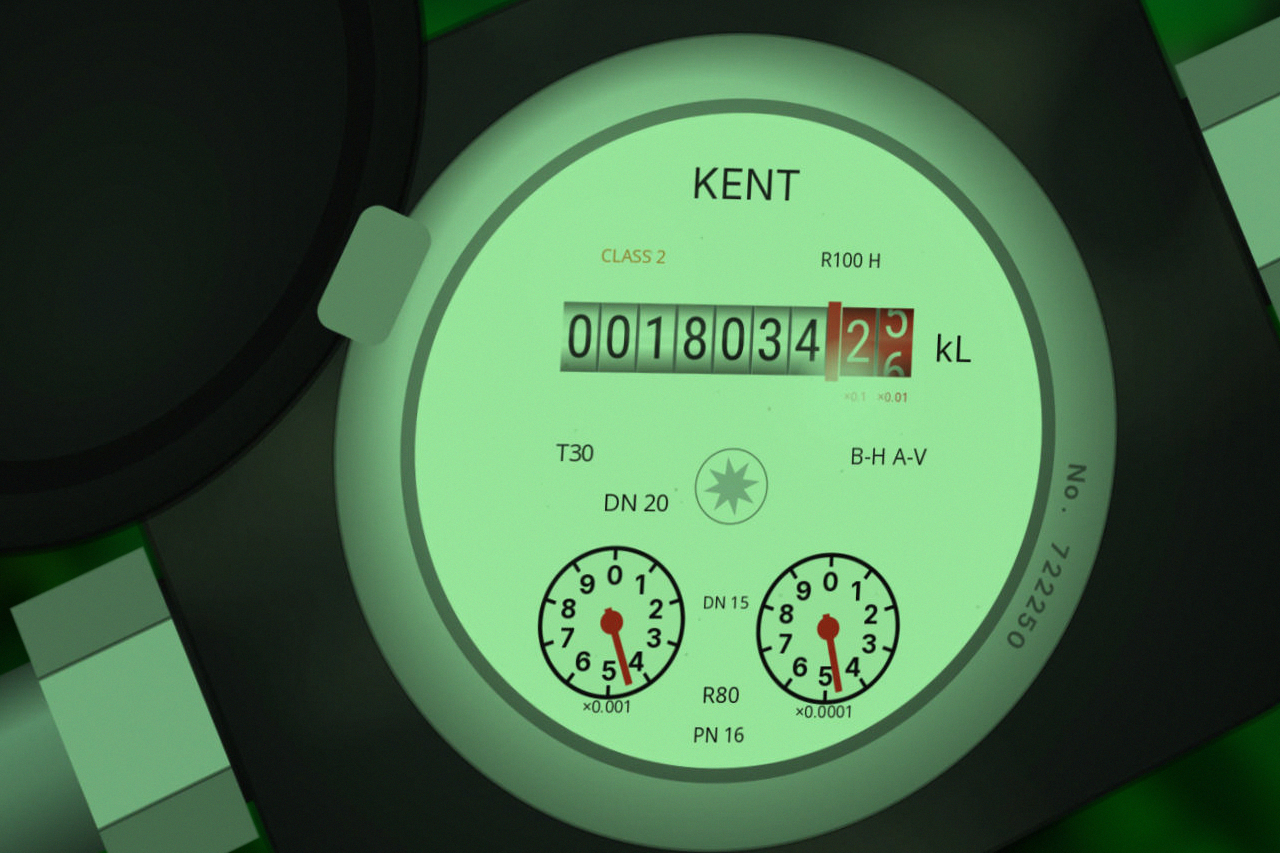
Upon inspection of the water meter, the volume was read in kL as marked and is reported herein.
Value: 18034.2544 kL
